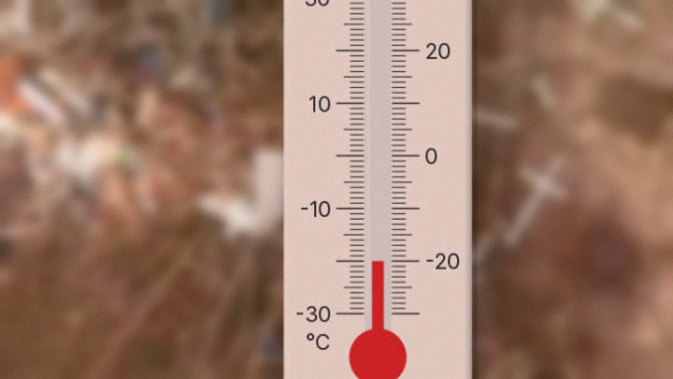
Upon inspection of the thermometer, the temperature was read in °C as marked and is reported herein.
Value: -20 °C
